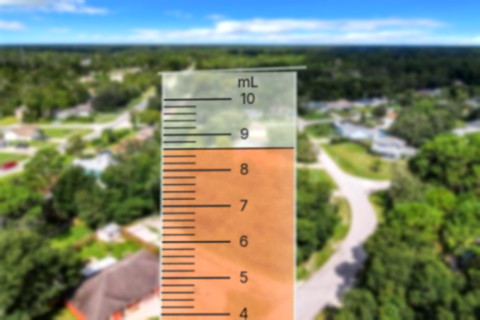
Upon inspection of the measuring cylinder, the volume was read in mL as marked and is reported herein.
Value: 8.6 mL
